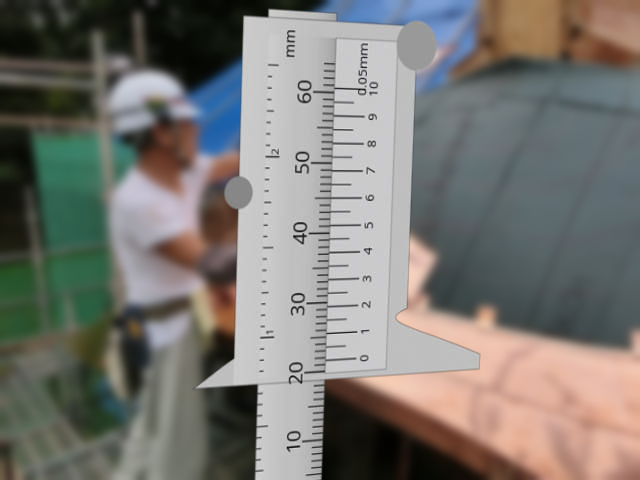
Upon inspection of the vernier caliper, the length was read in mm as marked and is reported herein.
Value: 21.6 mm
